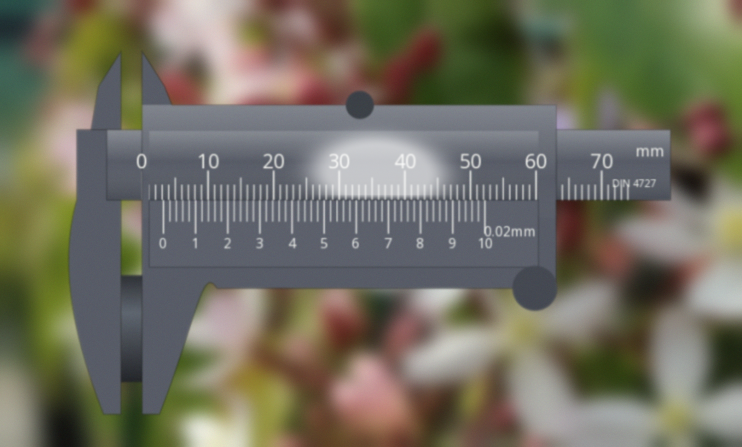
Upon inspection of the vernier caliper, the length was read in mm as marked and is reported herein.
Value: 3.2 mm
